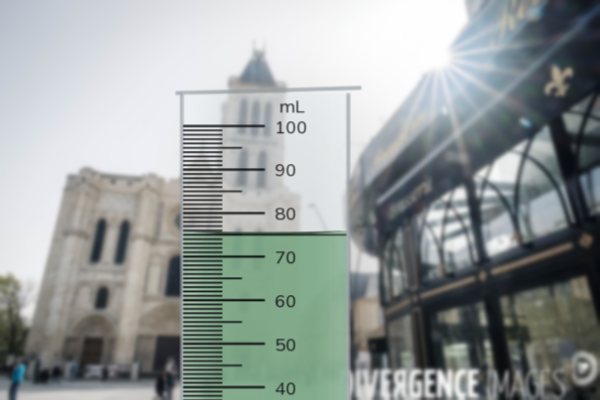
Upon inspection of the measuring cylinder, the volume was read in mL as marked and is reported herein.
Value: 75 mL
